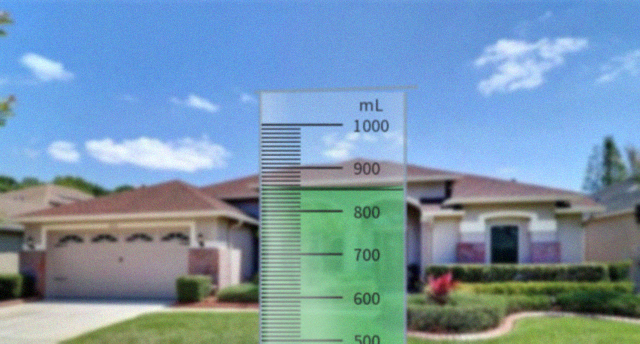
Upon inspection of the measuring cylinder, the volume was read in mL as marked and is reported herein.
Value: 850 mL
